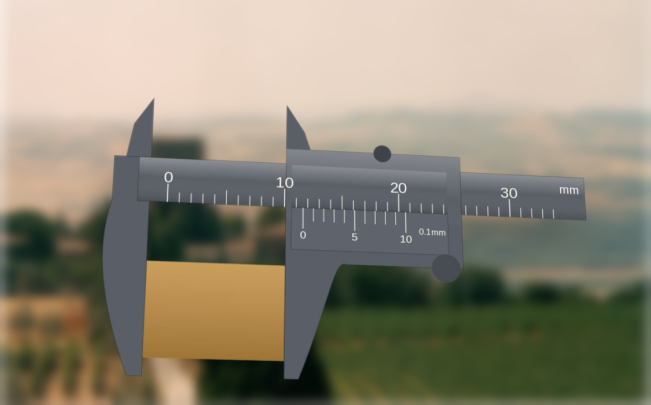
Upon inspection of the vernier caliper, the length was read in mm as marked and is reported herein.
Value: 11.6 mm
